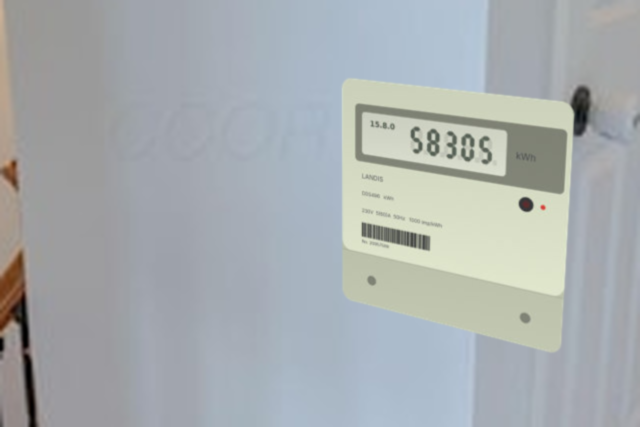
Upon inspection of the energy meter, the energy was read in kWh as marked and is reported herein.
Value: 58305 kWh
